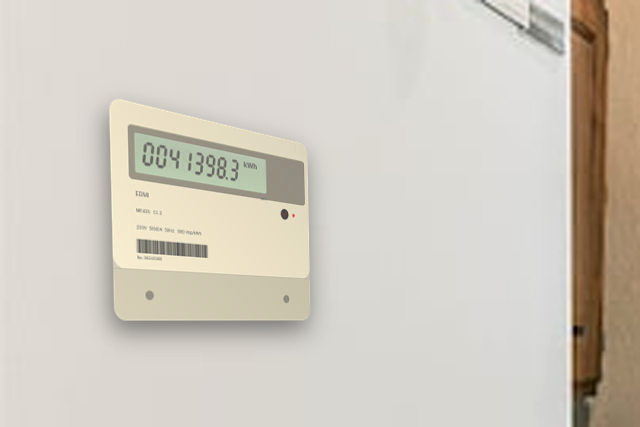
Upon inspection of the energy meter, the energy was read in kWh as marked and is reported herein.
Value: 41398.3 kWh
